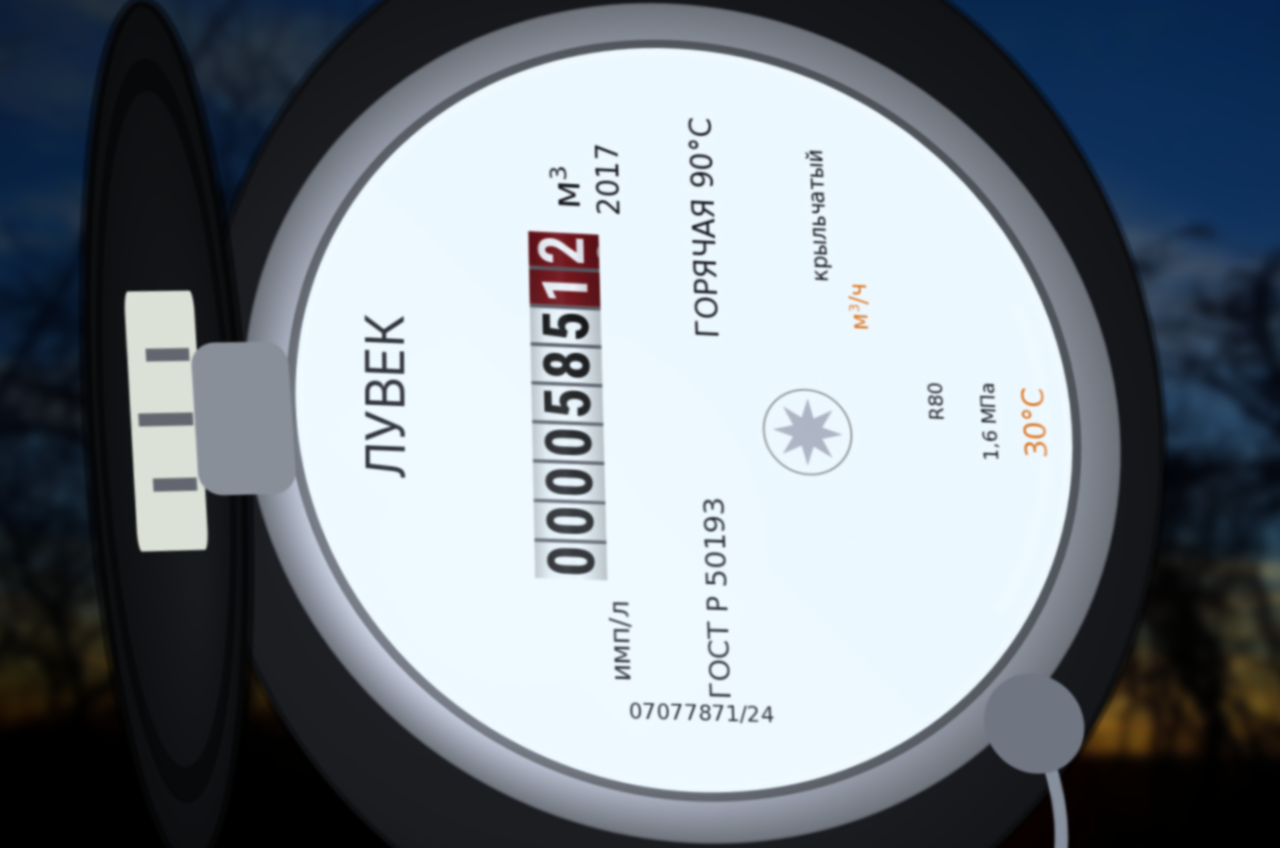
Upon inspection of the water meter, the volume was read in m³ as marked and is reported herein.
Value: 585.12 m³
